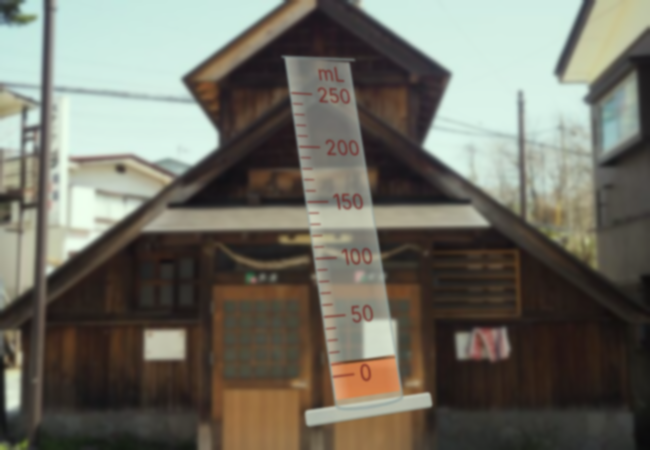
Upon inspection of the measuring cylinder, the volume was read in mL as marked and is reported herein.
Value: 10 mL
